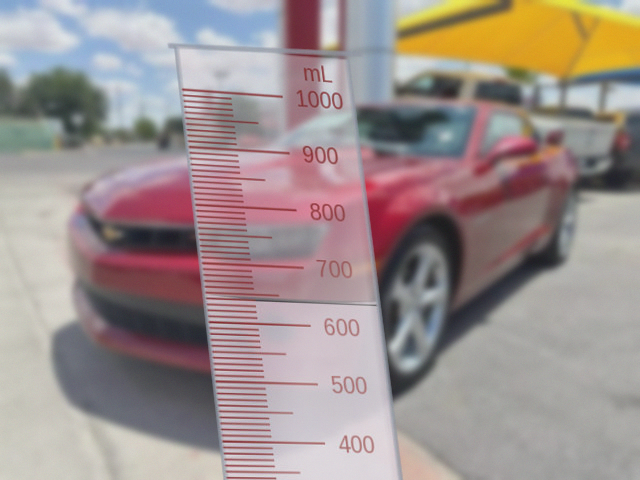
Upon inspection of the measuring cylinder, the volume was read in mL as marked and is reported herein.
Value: 640 mL
